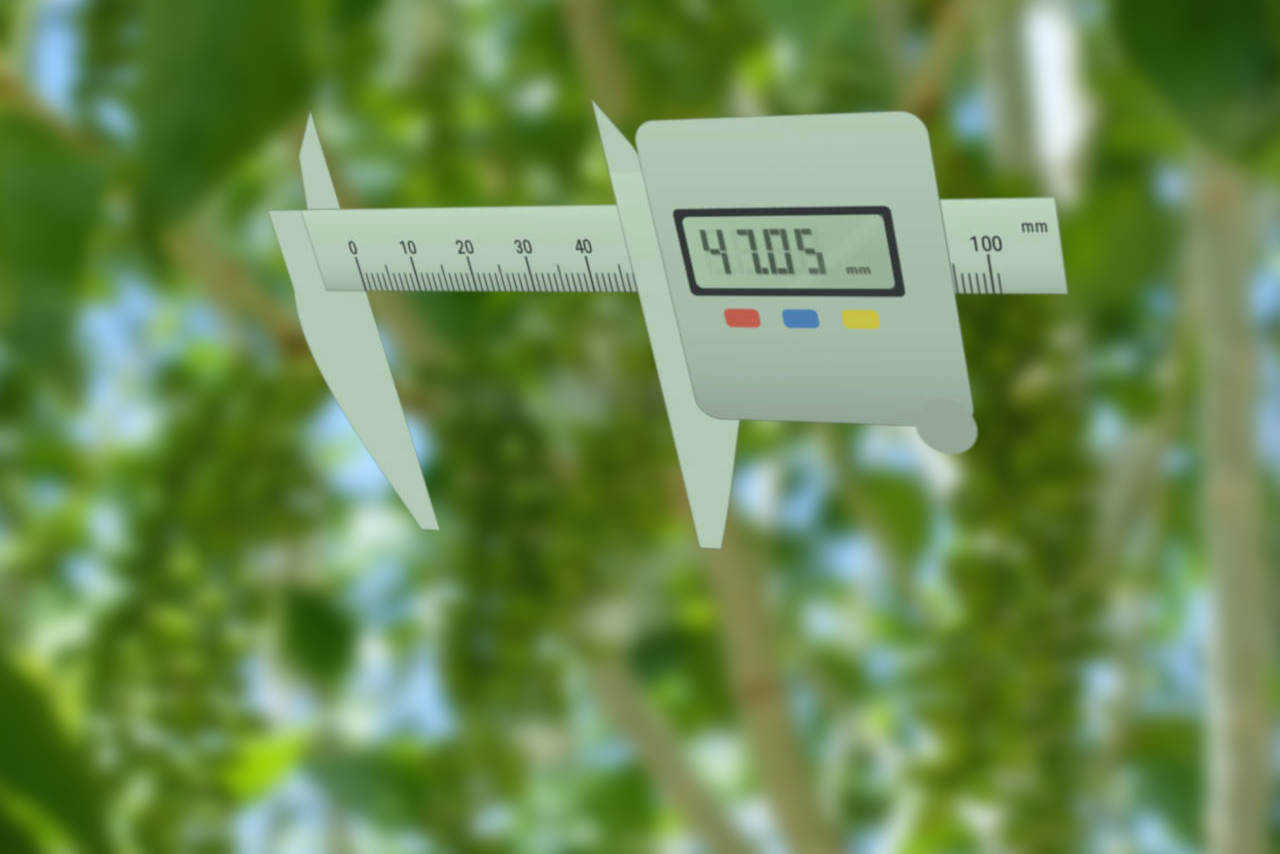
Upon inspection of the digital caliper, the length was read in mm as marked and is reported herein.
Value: 47.05 mm
